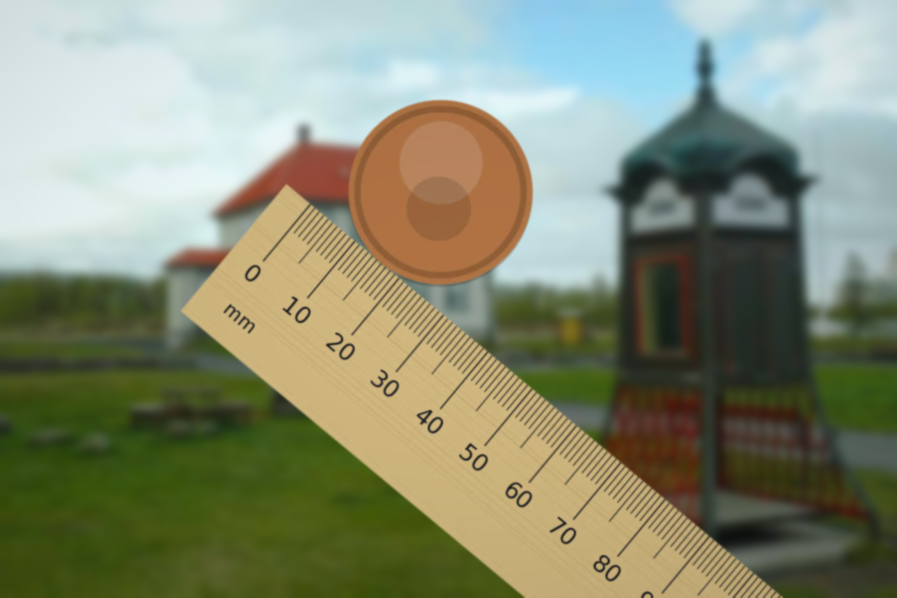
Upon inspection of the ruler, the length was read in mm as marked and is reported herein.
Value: 32 mm
